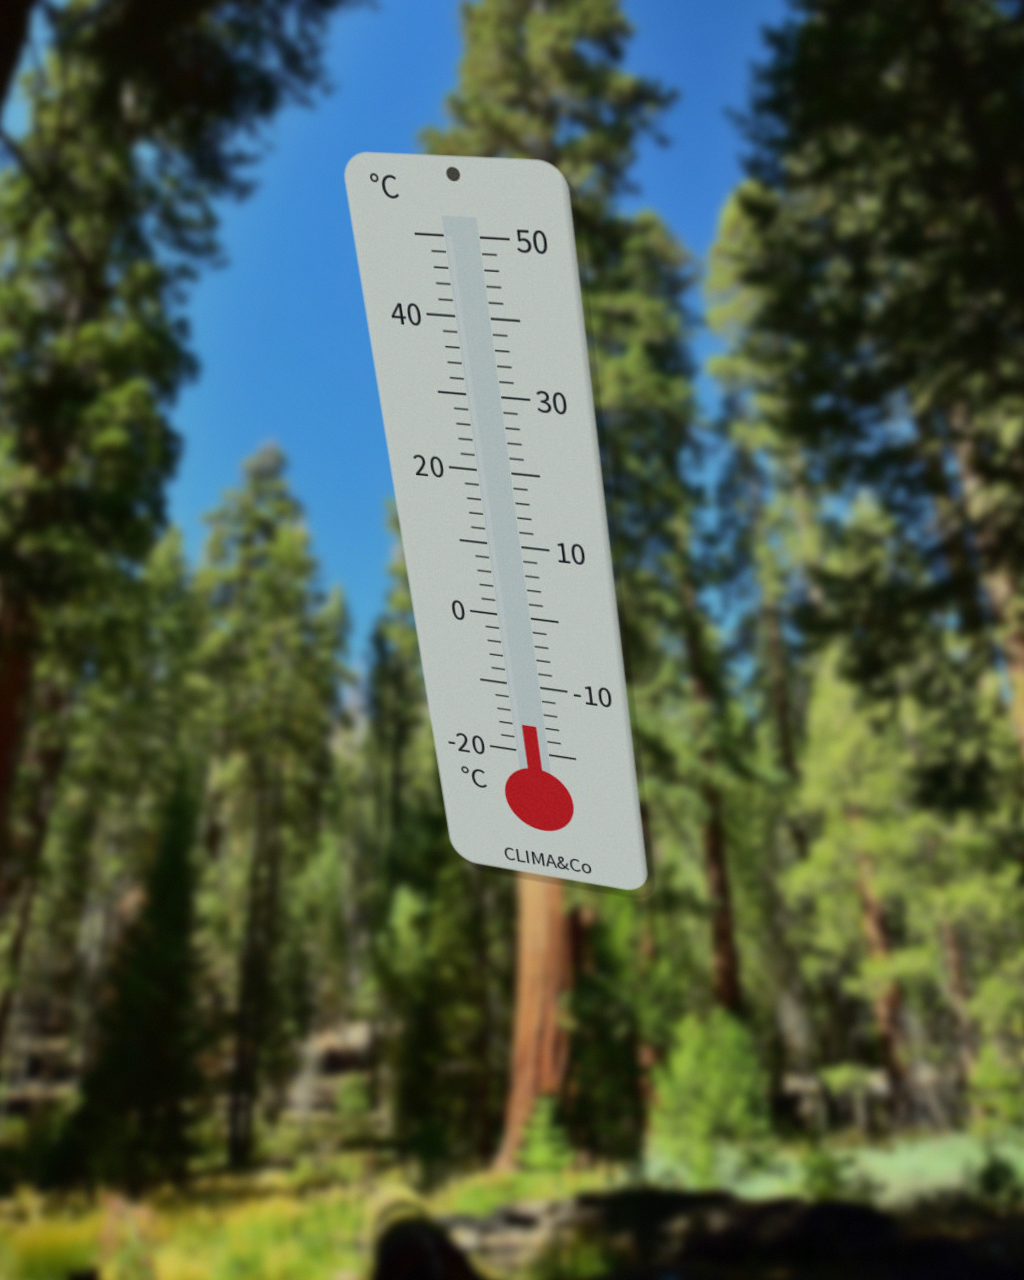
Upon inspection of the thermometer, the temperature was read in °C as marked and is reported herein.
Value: -16 °C
